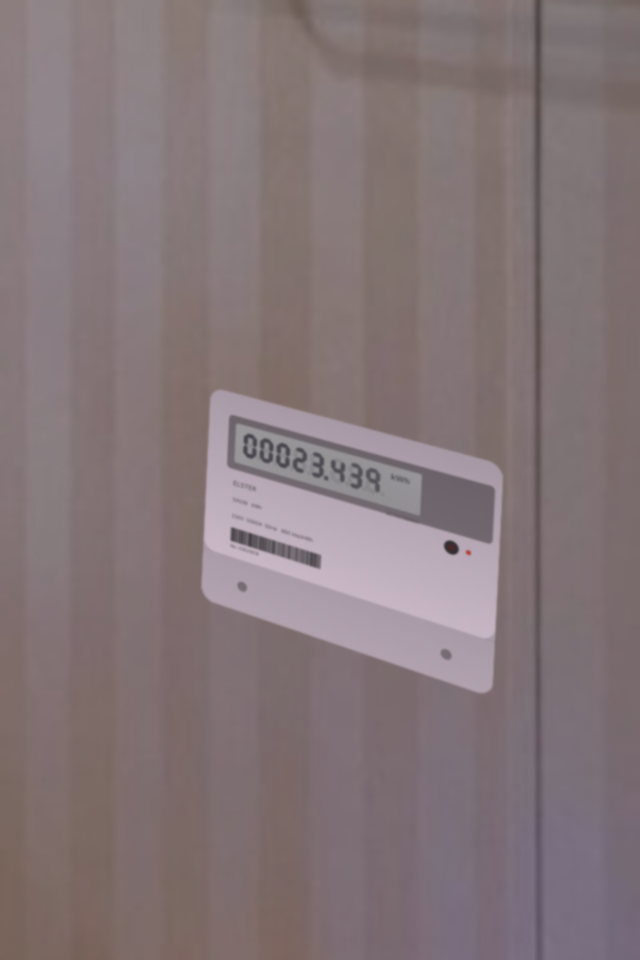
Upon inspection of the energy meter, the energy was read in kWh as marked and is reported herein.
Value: 23.439 kWh
